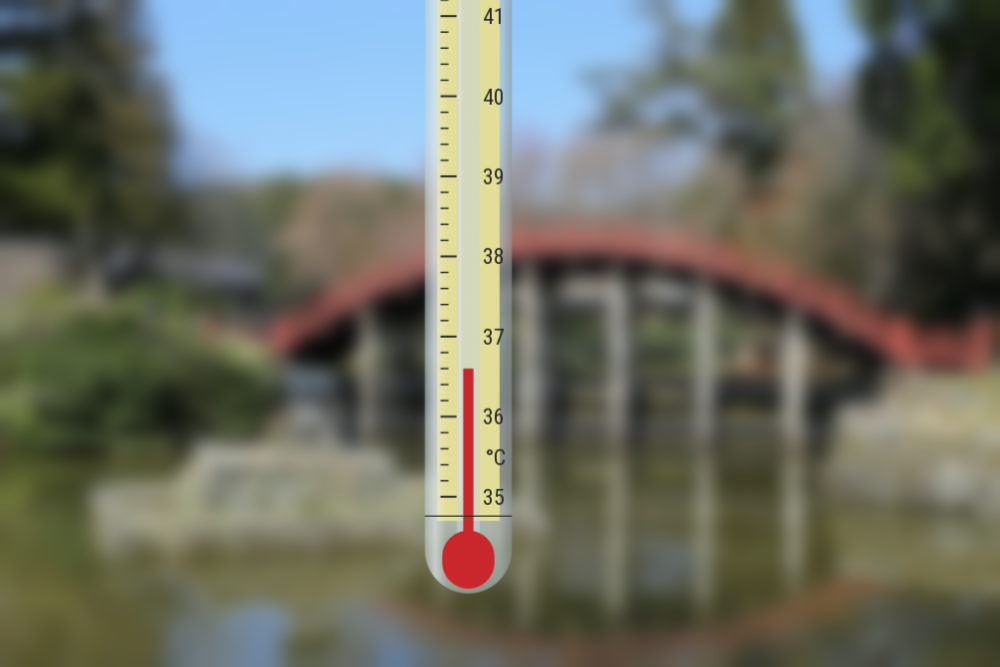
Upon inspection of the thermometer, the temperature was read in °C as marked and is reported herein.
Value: 36.6 °C
